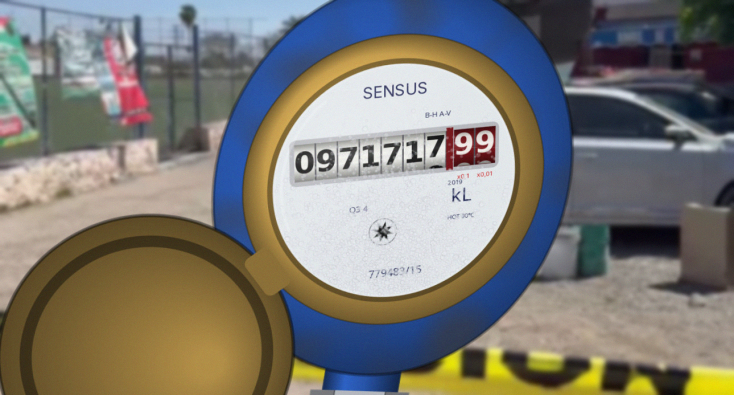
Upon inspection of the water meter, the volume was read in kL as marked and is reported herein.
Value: 971717.99 kL
